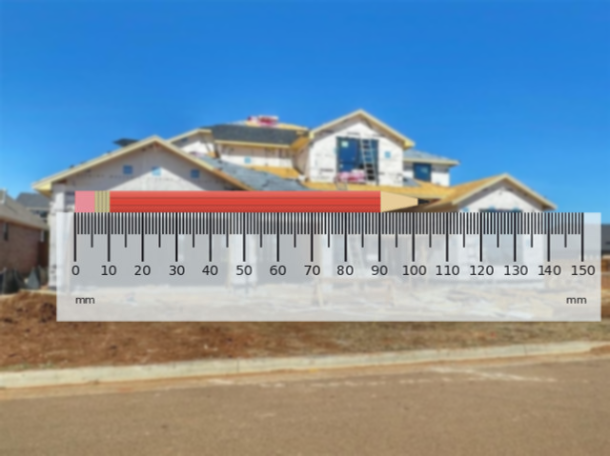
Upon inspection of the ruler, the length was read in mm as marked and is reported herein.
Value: 105 mm
